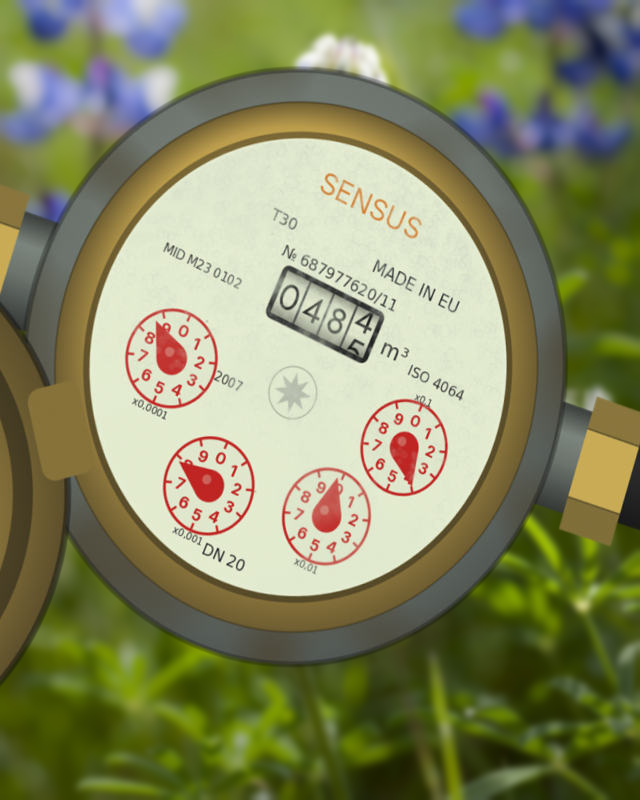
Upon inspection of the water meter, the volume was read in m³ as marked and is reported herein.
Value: 484.3978 m³
